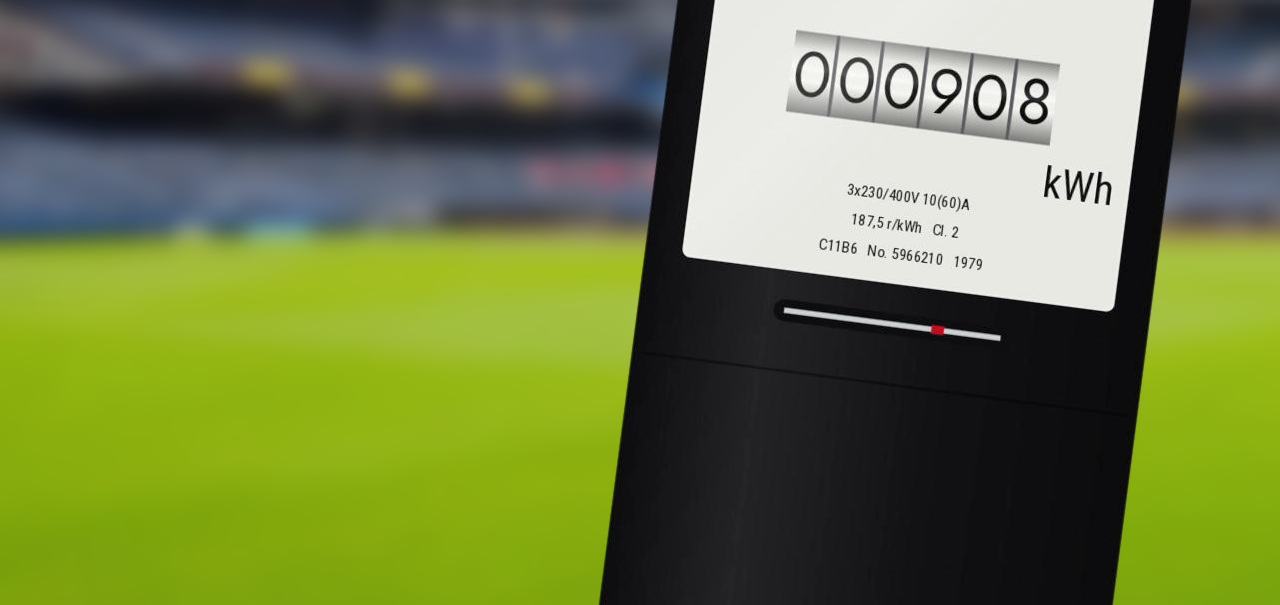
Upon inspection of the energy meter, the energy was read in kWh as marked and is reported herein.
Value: 908 kWh
